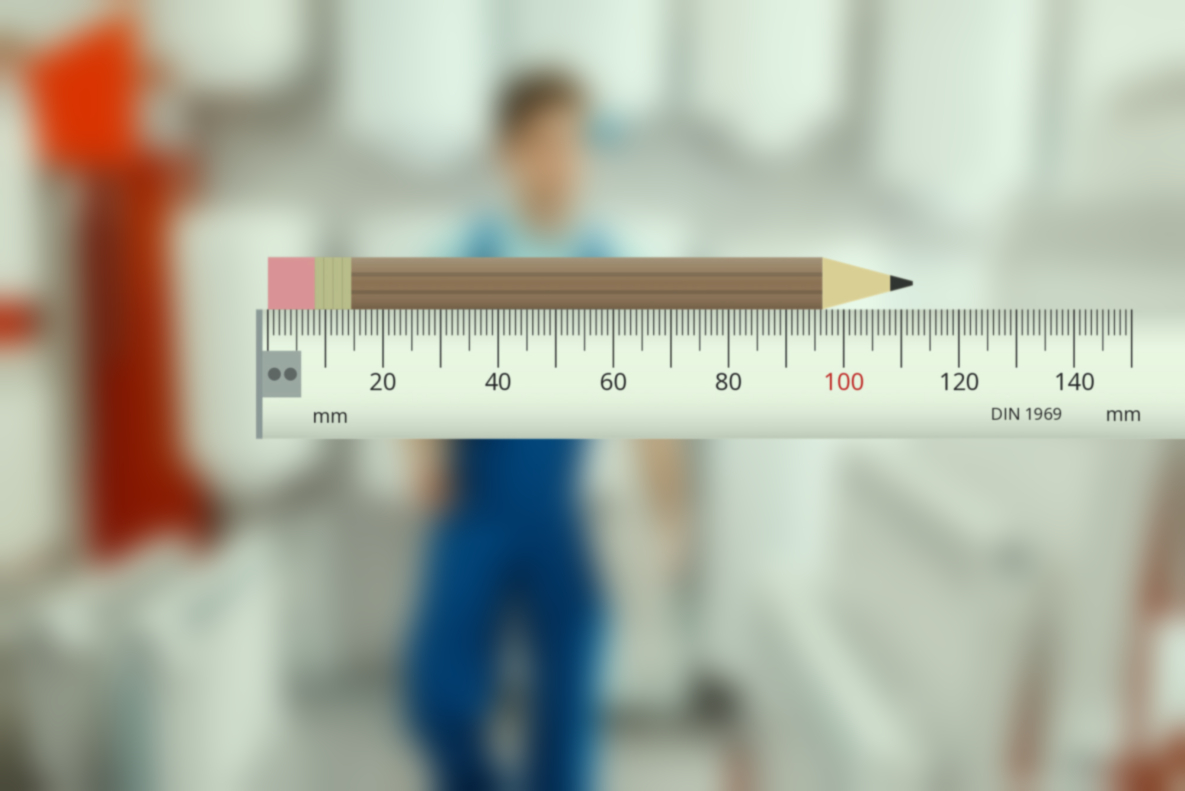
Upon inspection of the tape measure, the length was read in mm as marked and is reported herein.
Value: 112 mm
